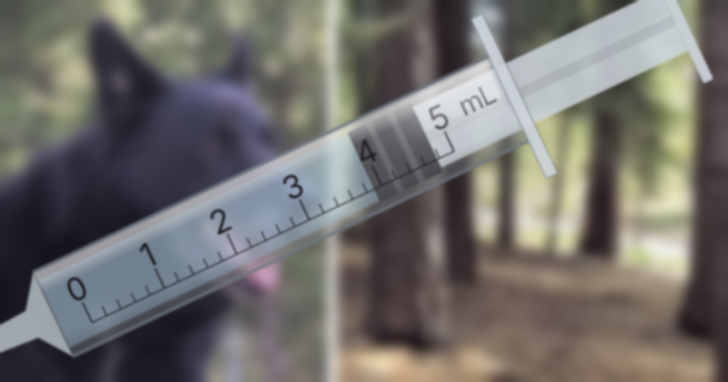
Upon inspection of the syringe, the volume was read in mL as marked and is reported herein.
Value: 3.9 mL
